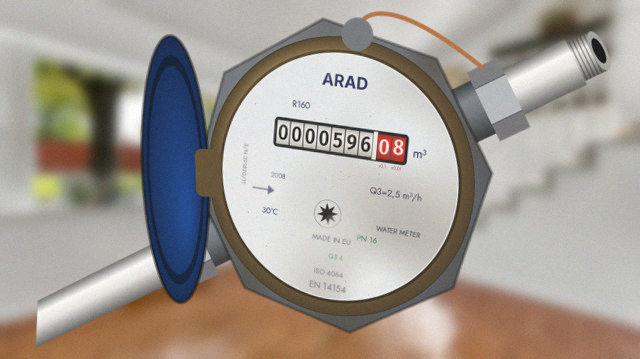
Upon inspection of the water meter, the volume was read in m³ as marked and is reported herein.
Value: 596.08 m³
